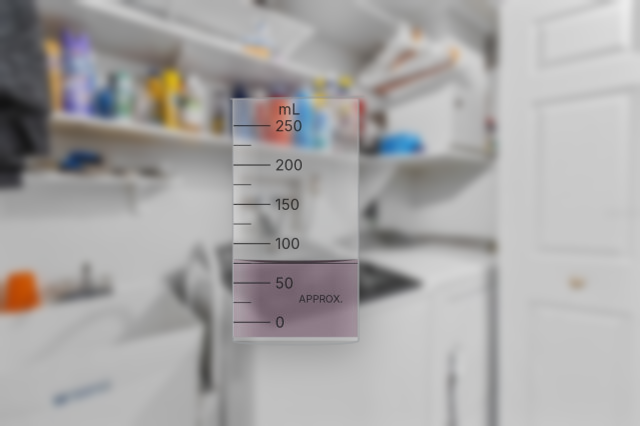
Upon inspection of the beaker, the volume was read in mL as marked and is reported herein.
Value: 75 mL
